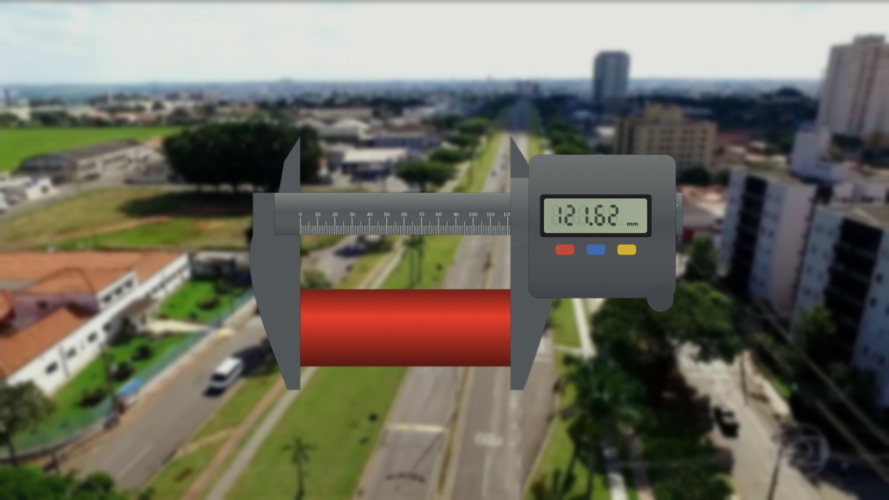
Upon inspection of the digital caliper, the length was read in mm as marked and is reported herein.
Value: 121.62 mm
